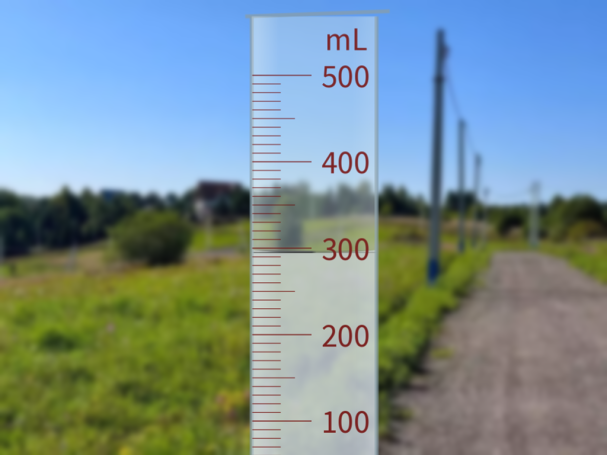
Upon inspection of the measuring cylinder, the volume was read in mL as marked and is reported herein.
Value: 295 mL
